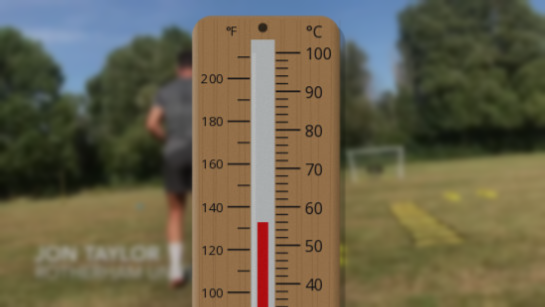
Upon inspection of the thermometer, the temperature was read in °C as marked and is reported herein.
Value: 56 °C
